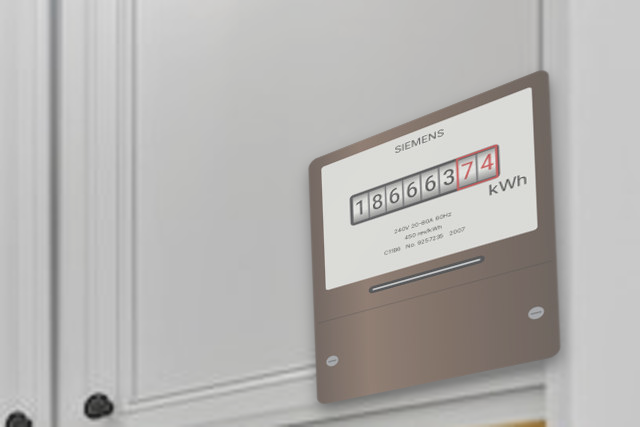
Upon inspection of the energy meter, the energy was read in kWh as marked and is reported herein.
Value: 186663.74 kWh
